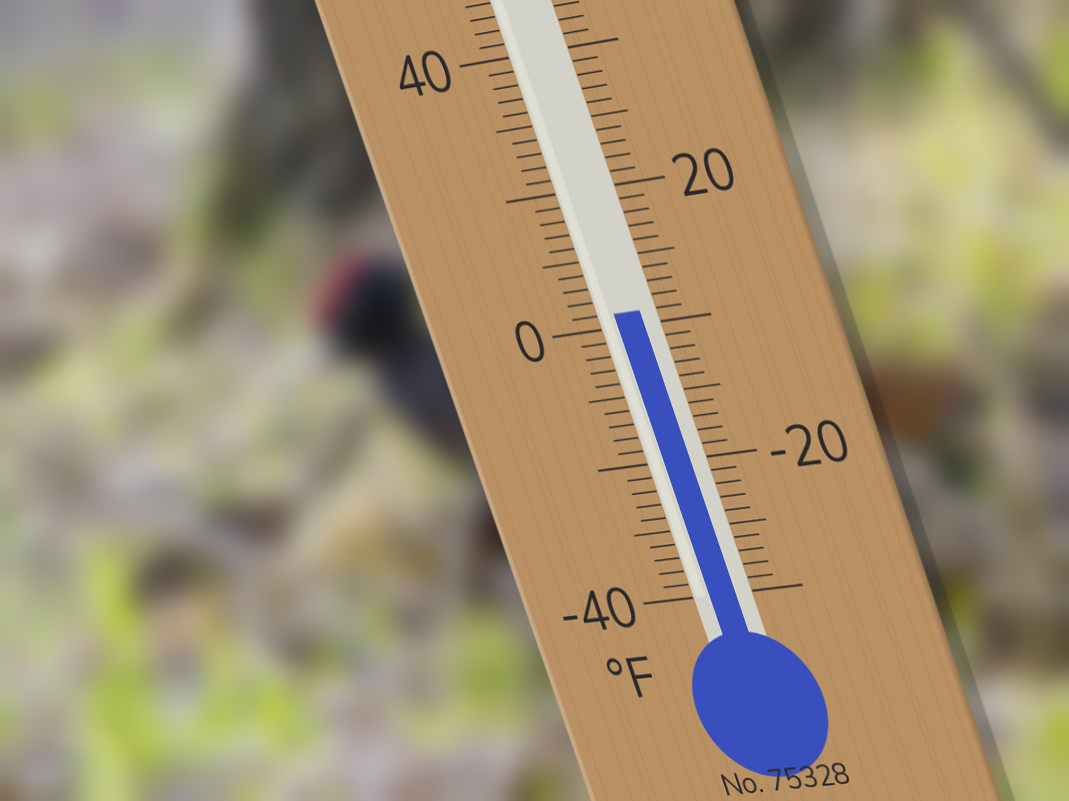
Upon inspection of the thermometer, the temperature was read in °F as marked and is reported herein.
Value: 2 °F
